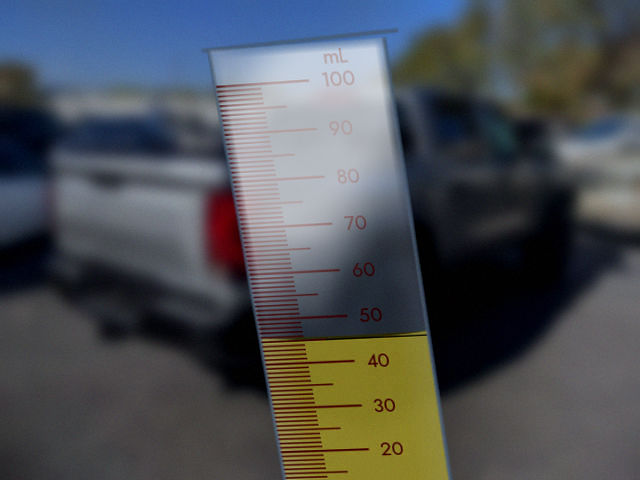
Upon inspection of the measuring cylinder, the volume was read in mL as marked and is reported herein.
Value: 45 mL
